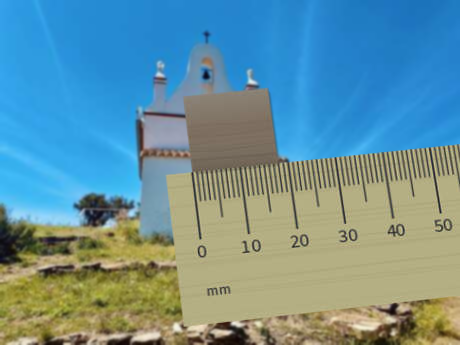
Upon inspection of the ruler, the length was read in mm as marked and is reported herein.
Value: 18 mm
